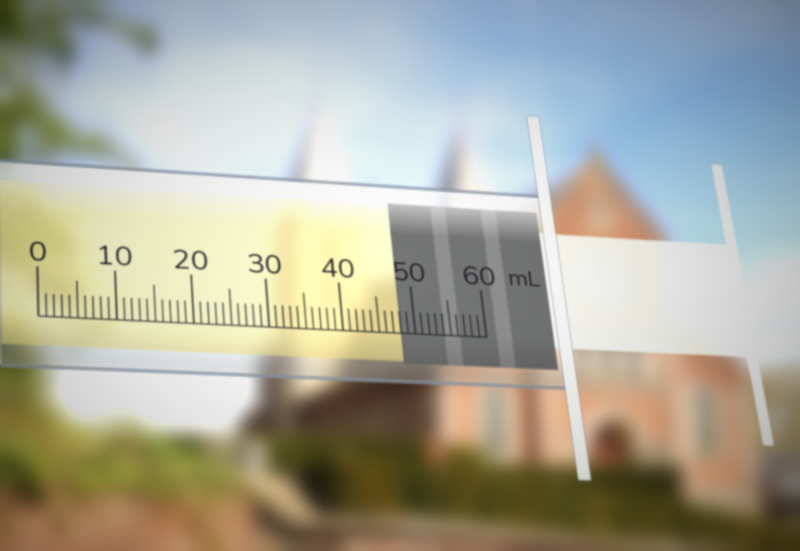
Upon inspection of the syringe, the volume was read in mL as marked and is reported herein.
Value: 48 mL
